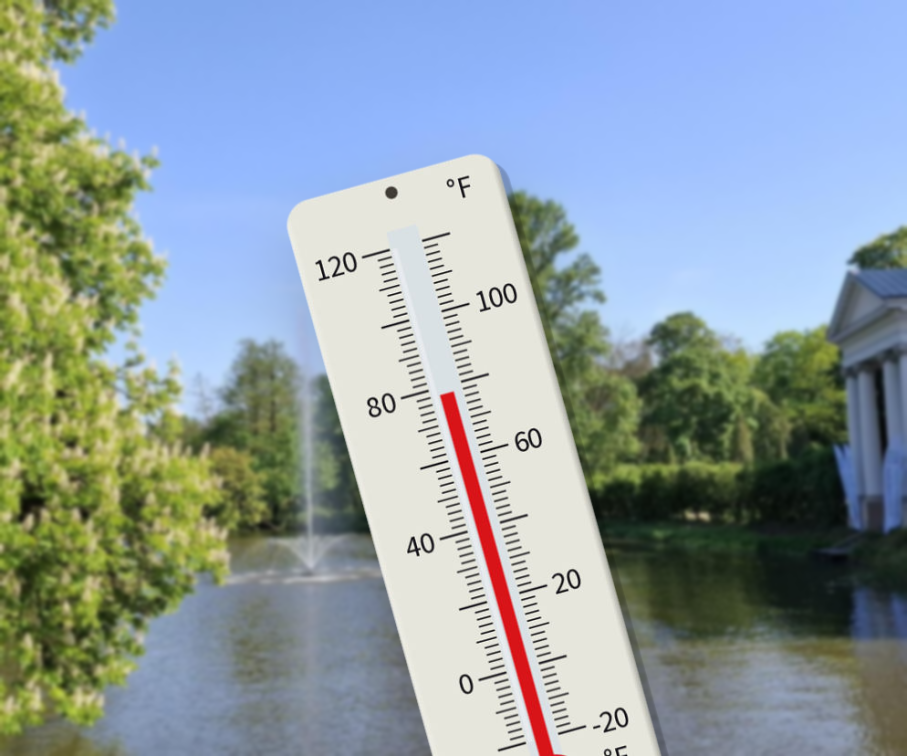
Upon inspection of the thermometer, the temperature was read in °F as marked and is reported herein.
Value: 78 °F
